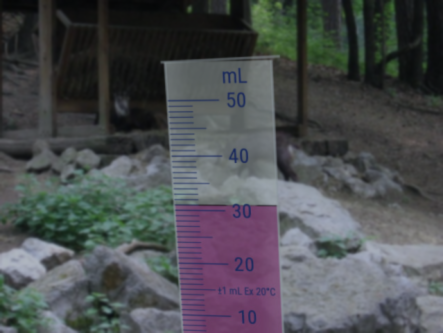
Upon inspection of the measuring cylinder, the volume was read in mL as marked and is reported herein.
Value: 31 mL
